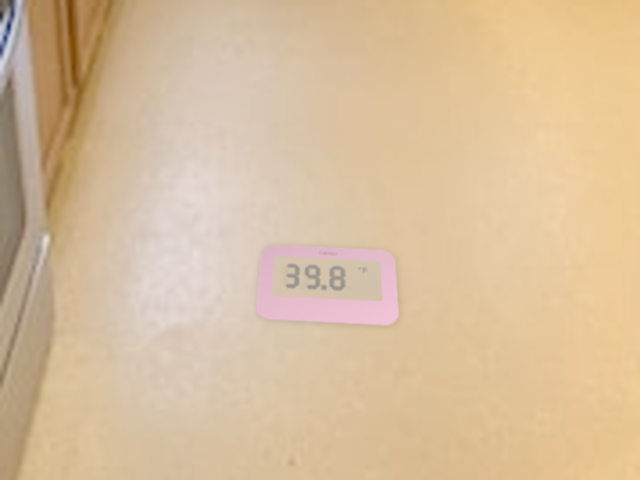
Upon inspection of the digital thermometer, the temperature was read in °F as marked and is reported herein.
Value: 39.8 °F
